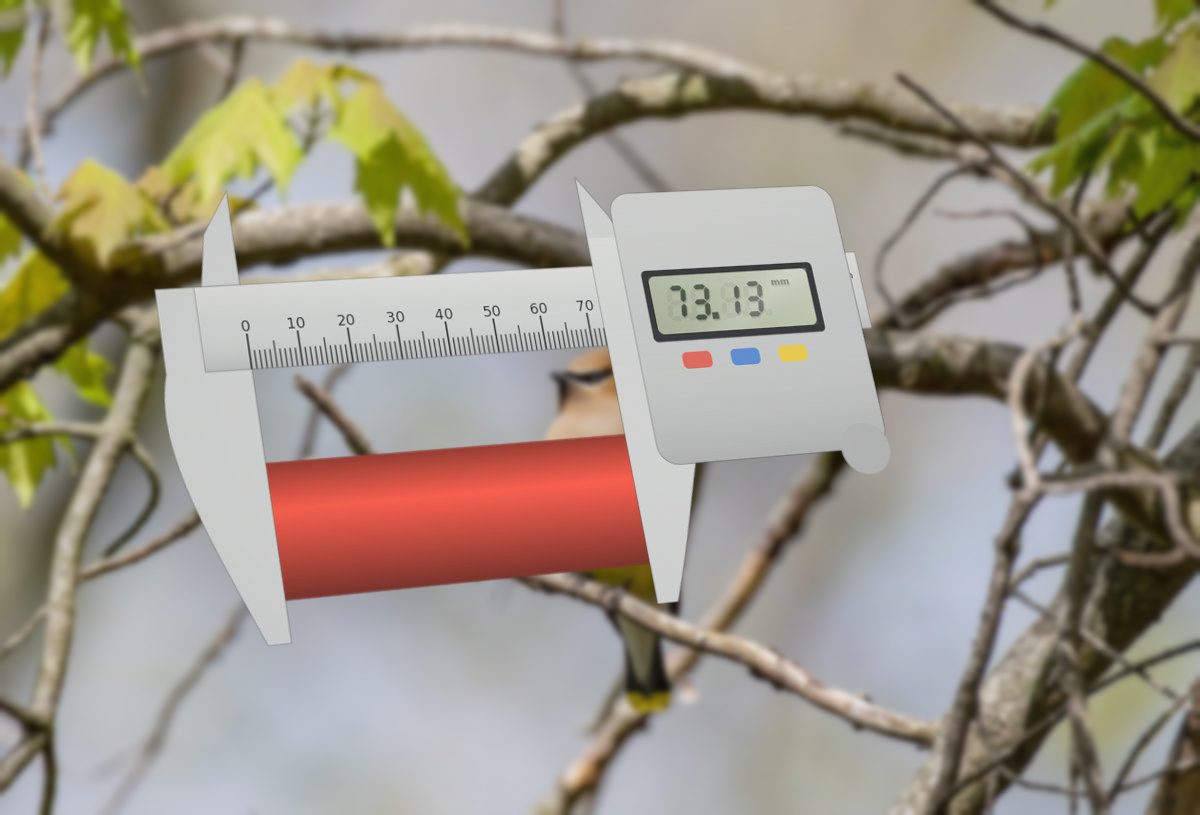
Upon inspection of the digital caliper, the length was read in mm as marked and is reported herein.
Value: 73.13 mm
